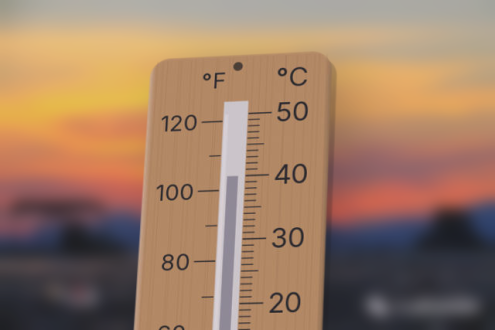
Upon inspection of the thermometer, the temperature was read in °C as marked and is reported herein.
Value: 40 °C
